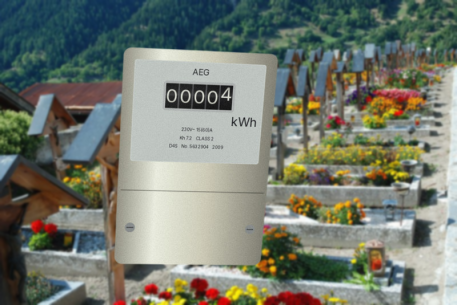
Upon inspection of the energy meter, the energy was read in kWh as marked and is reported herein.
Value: 4 kWh
